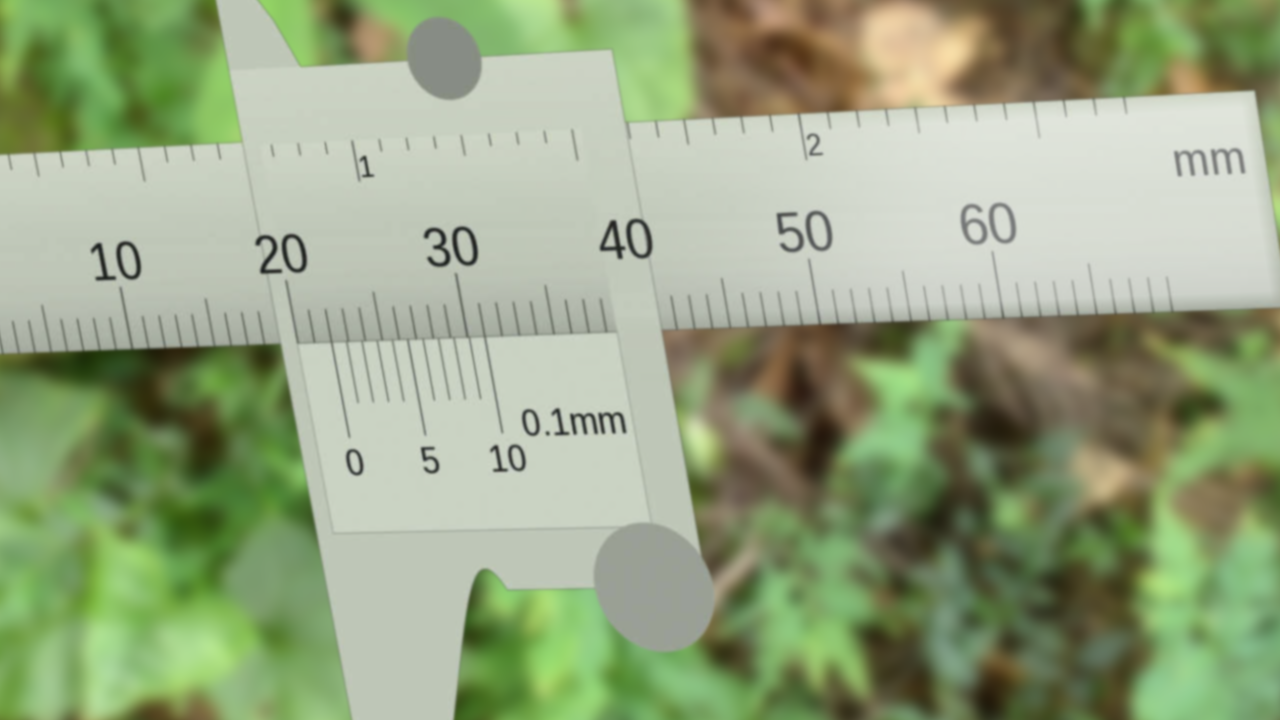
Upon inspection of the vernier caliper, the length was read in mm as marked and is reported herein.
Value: 22.0 mm
